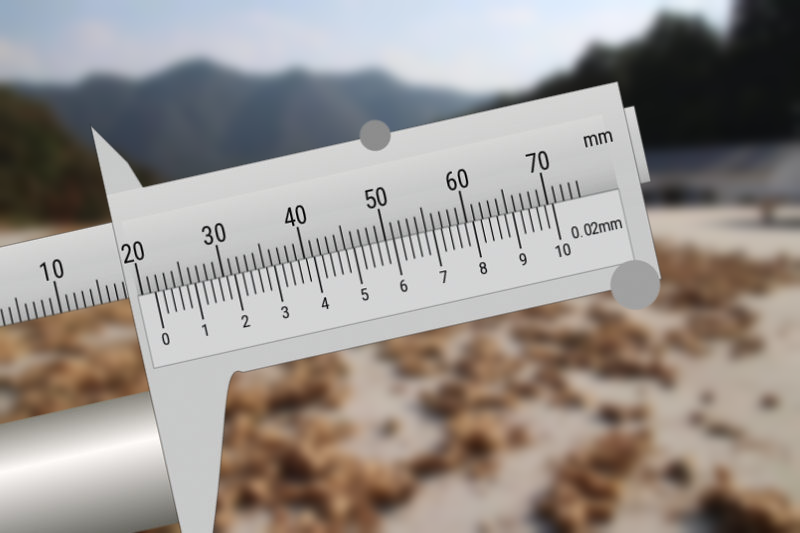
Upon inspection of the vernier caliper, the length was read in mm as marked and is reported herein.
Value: 21.6 mm
